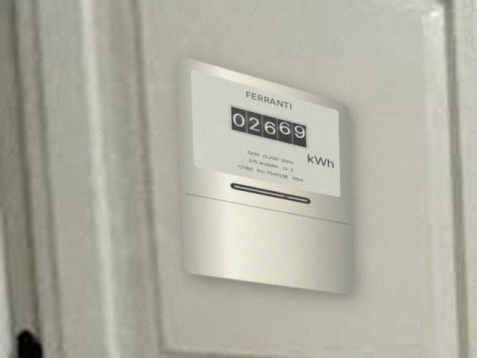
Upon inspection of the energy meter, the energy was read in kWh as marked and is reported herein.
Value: 2669 kWh
